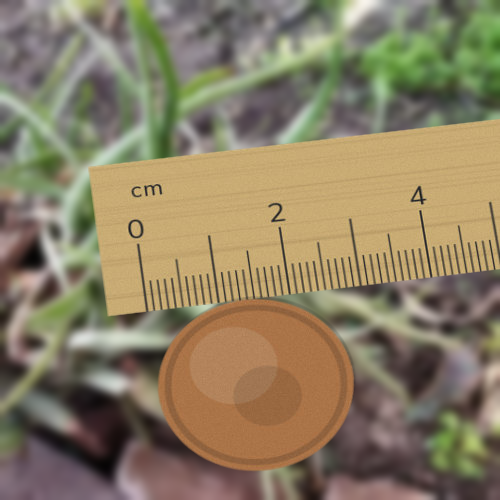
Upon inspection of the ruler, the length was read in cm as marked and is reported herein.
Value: 2.7 cm
